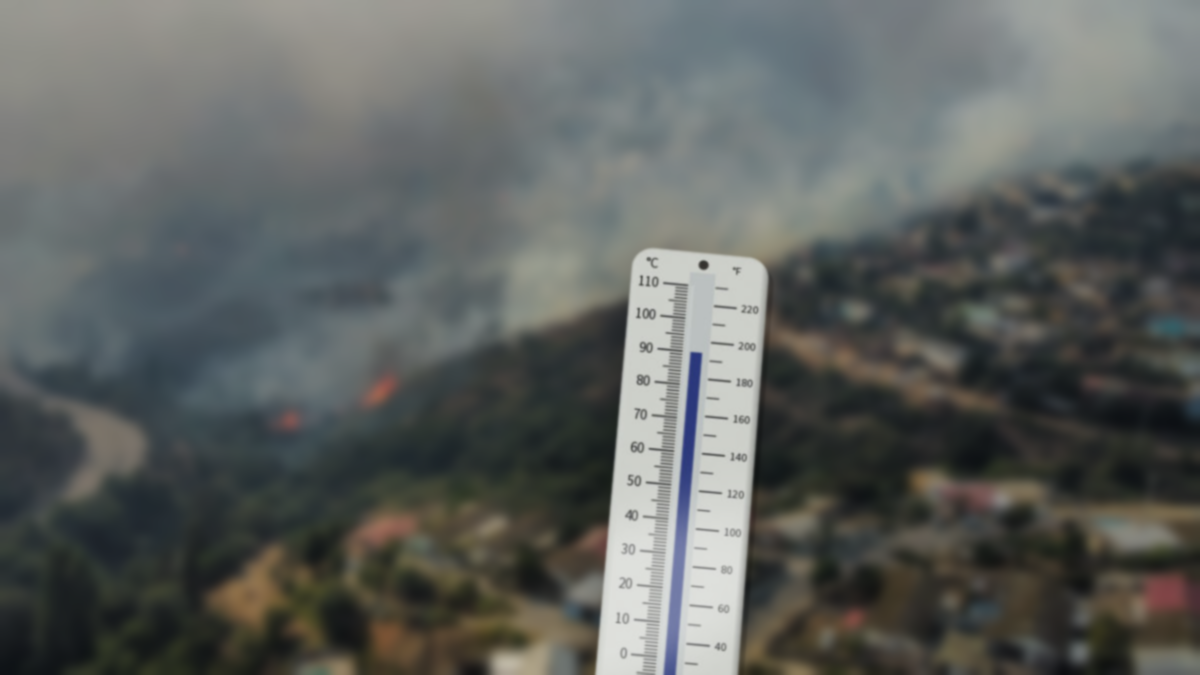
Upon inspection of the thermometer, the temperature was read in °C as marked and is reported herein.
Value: 90 °C
